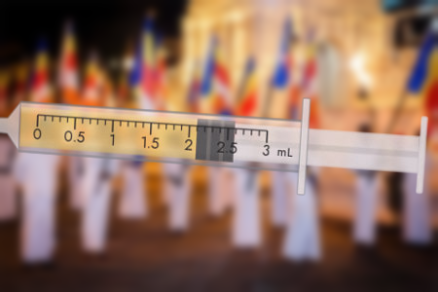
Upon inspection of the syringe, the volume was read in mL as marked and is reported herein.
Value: 2.1 mL
